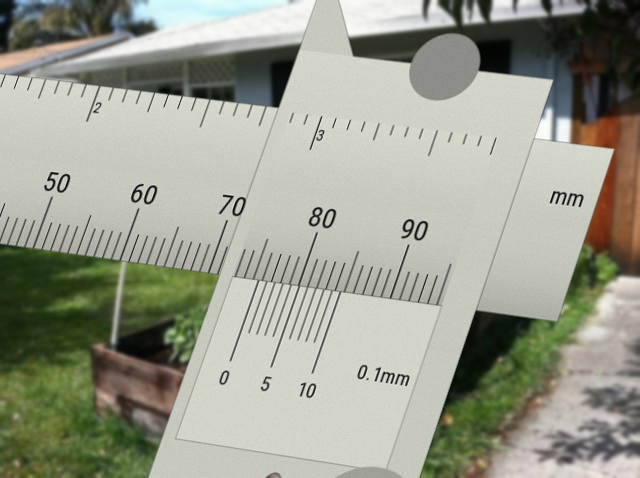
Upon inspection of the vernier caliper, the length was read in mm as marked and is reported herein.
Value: 75.6 mm
